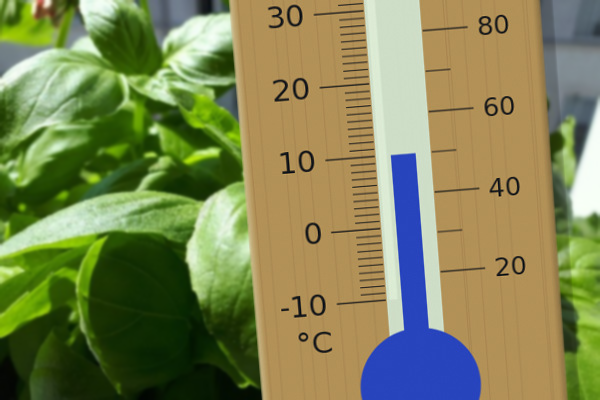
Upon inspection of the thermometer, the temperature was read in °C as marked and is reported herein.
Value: 10 °C
